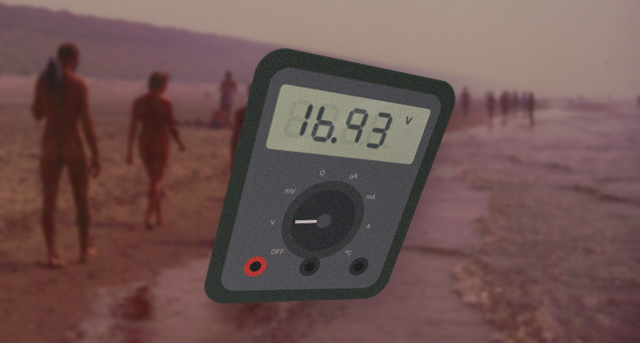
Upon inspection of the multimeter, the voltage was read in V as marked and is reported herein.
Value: 16.93 V
